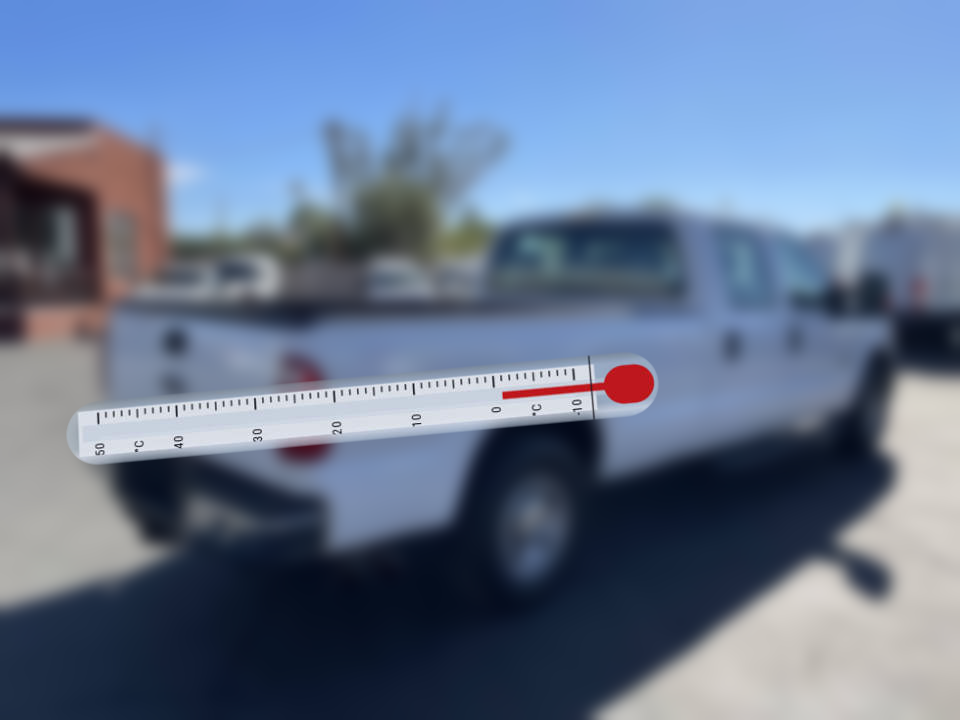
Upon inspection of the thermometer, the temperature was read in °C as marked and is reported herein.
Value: -1 °C
